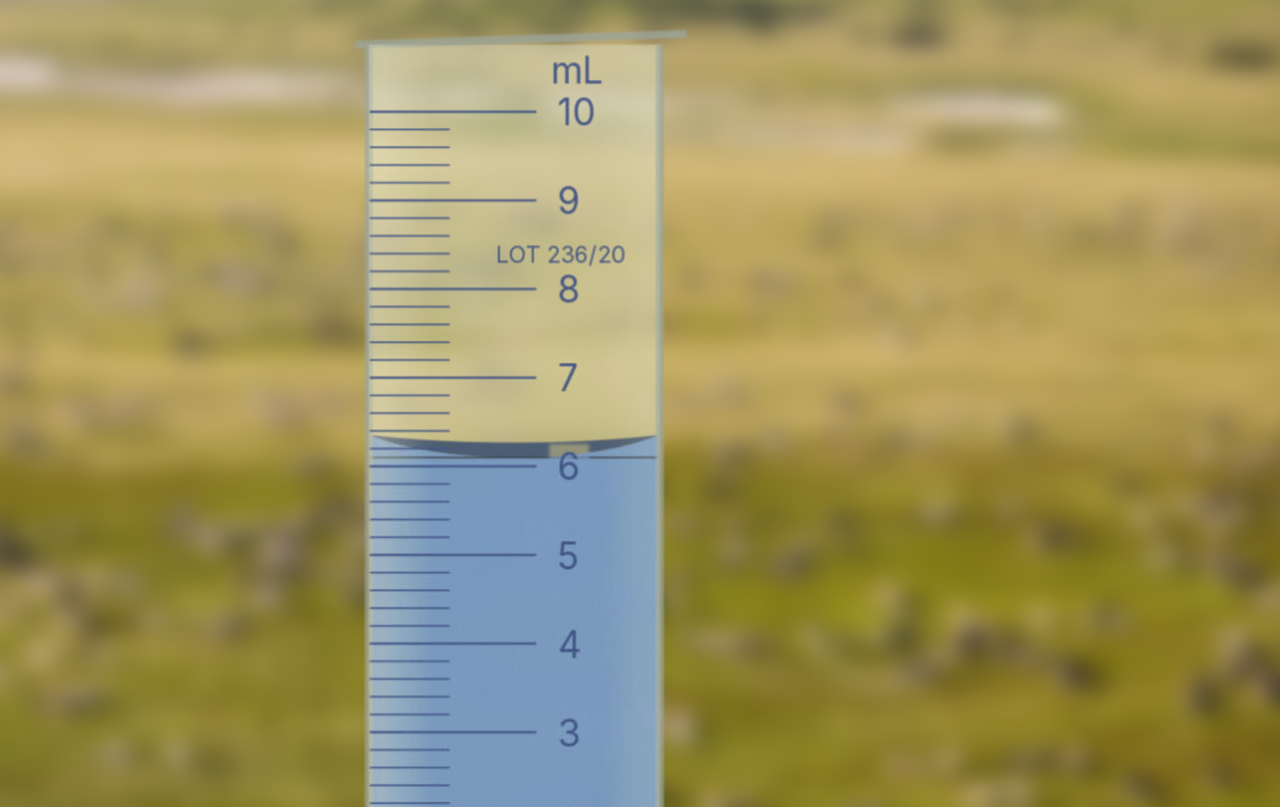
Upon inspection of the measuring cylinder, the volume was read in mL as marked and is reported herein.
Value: 6.1 mL
